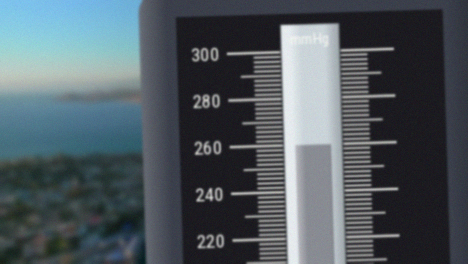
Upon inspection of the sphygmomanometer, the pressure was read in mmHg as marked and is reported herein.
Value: 260 mmHg
